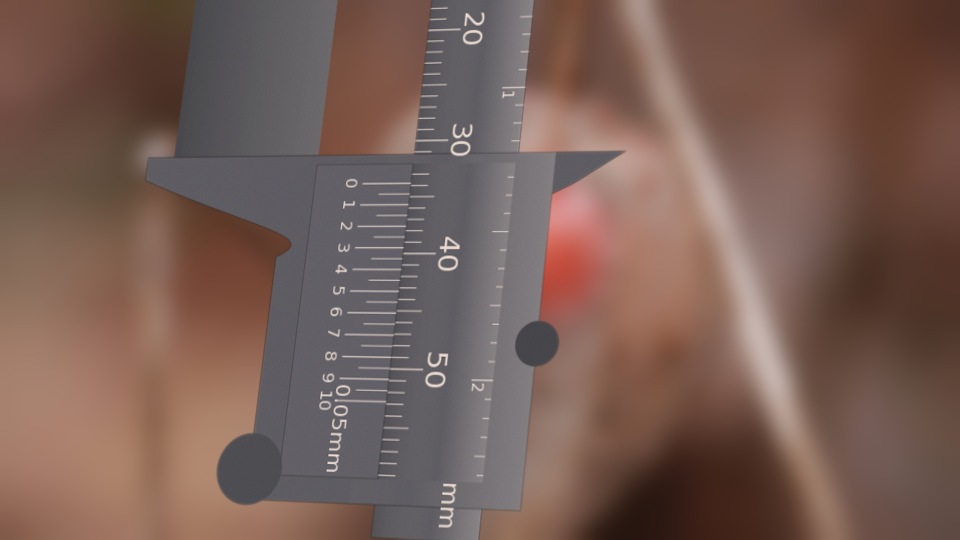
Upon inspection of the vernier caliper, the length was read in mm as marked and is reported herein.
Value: 33.8 mm
